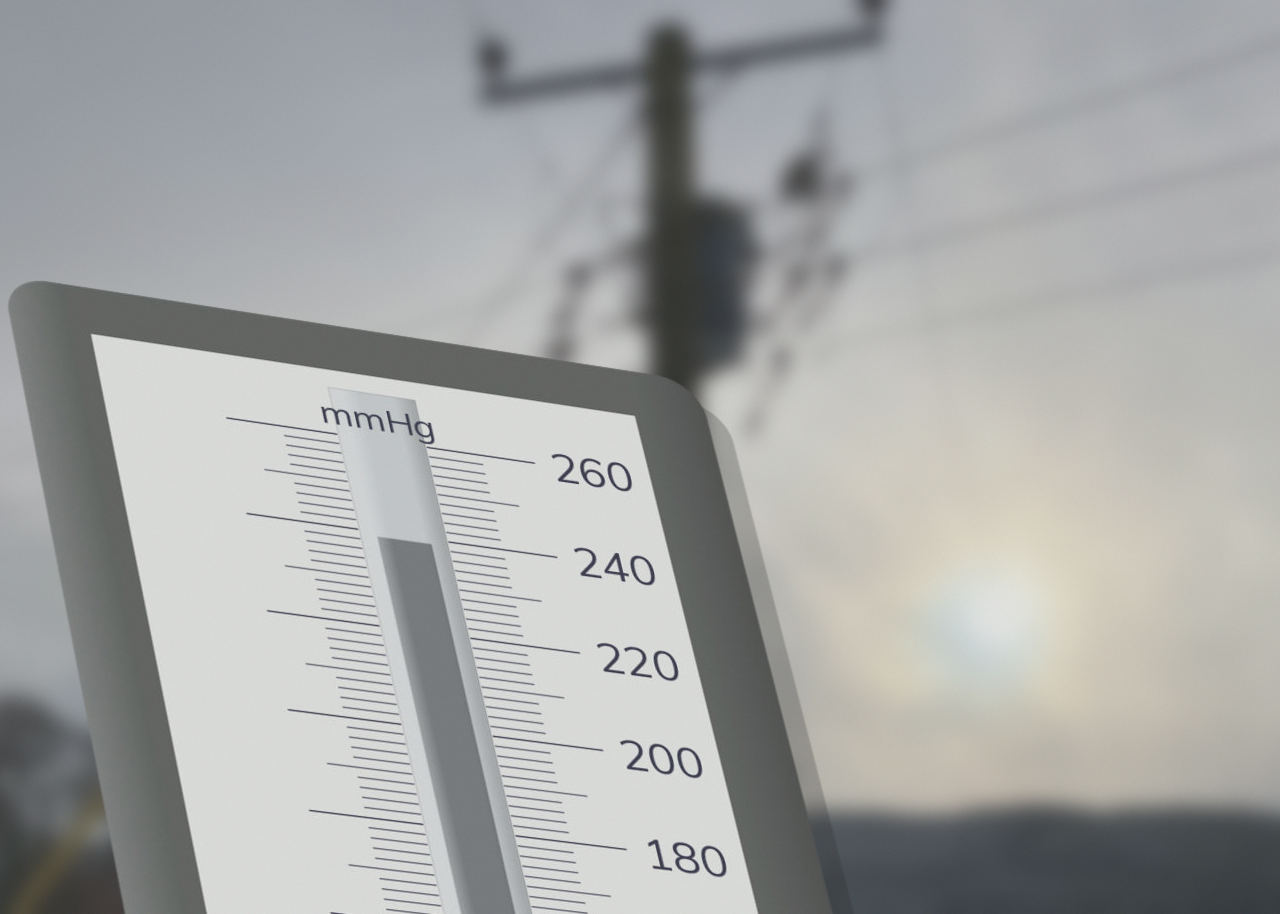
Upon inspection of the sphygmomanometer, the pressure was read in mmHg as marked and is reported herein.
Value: 239 mmHg
